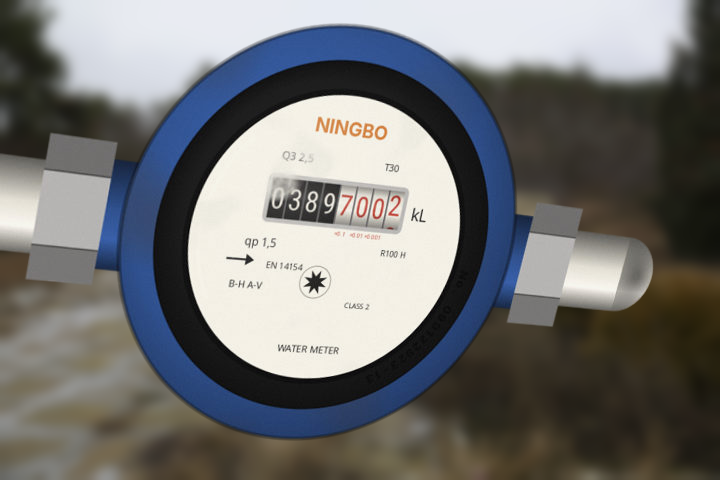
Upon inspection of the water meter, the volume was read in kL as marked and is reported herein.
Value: 389.7002 kL
